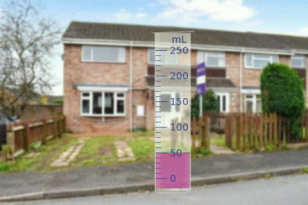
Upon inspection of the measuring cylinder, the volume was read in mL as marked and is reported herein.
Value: 50 mL
